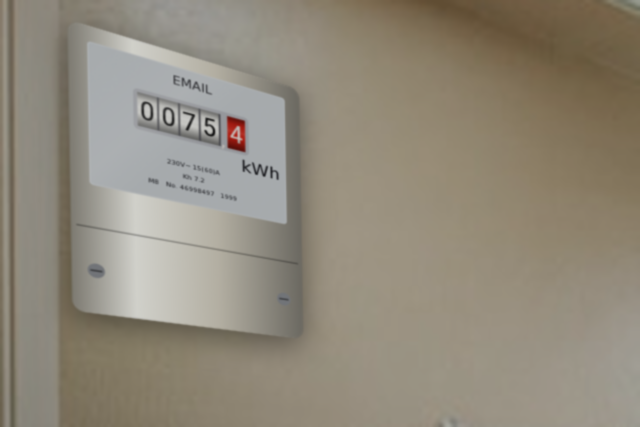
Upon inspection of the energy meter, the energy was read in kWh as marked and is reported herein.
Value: 75.4 kWh
